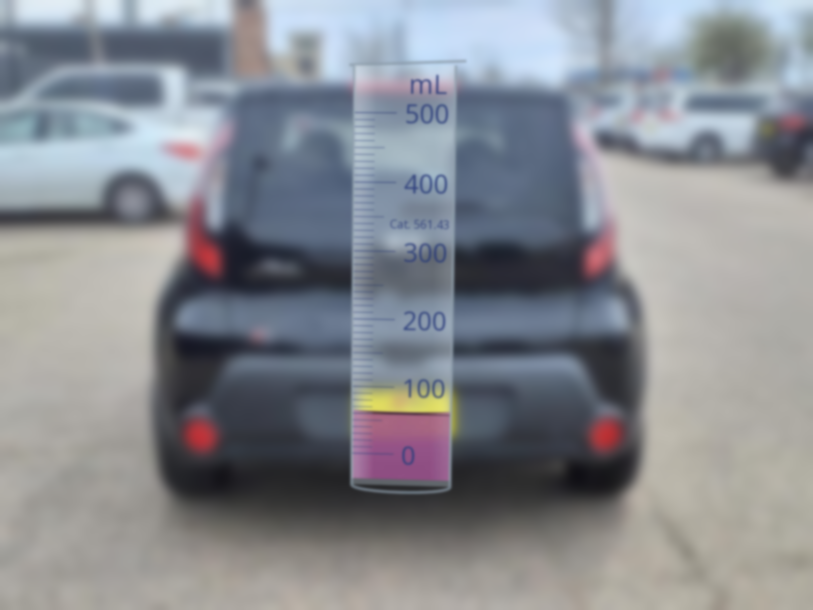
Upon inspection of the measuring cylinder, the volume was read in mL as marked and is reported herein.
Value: 60 mL
